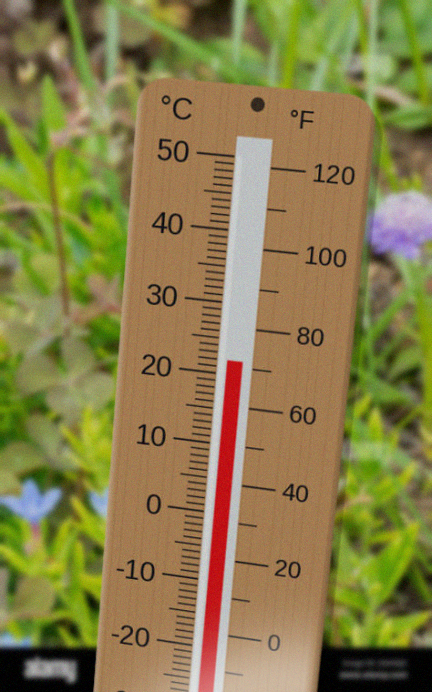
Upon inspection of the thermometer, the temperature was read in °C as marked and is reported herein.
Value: 22 °C
